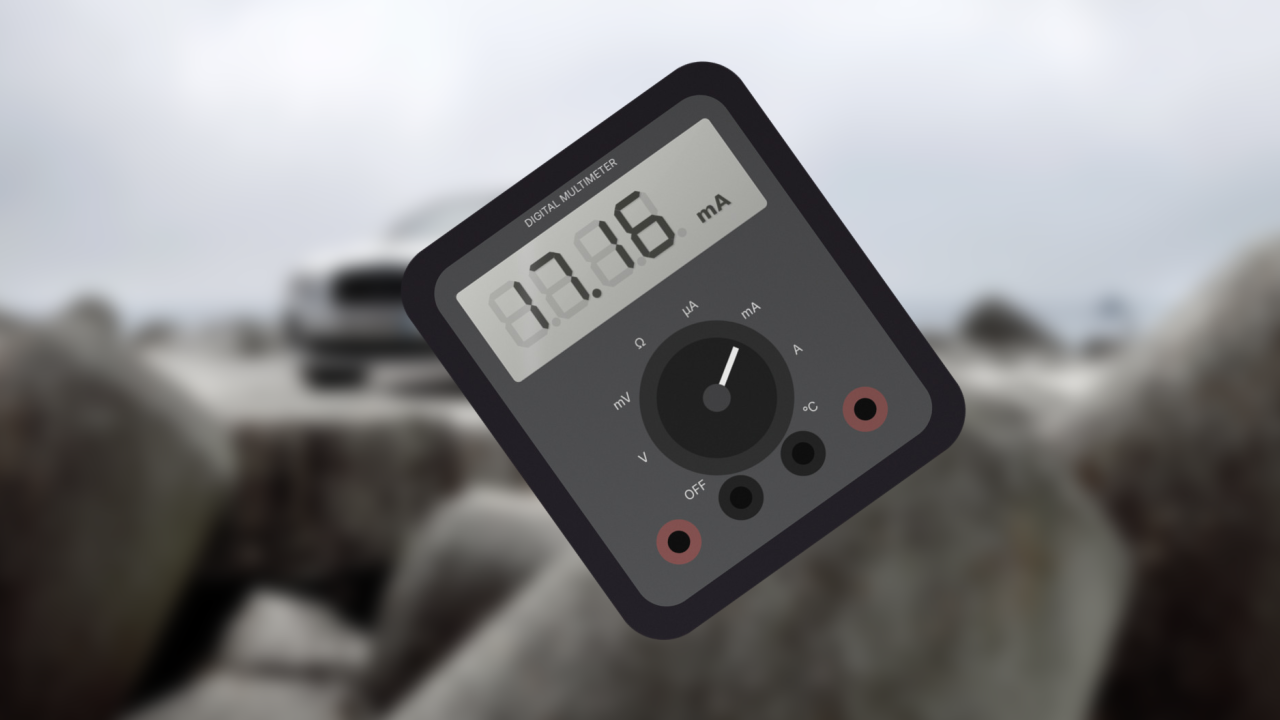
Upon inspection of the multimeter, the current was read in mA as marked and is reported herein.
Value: 17.16 mA
